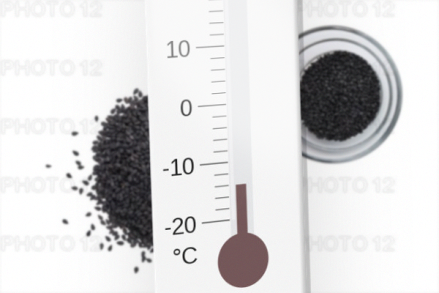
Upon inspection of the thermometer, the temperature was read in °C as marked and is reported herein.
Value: -14 °C
